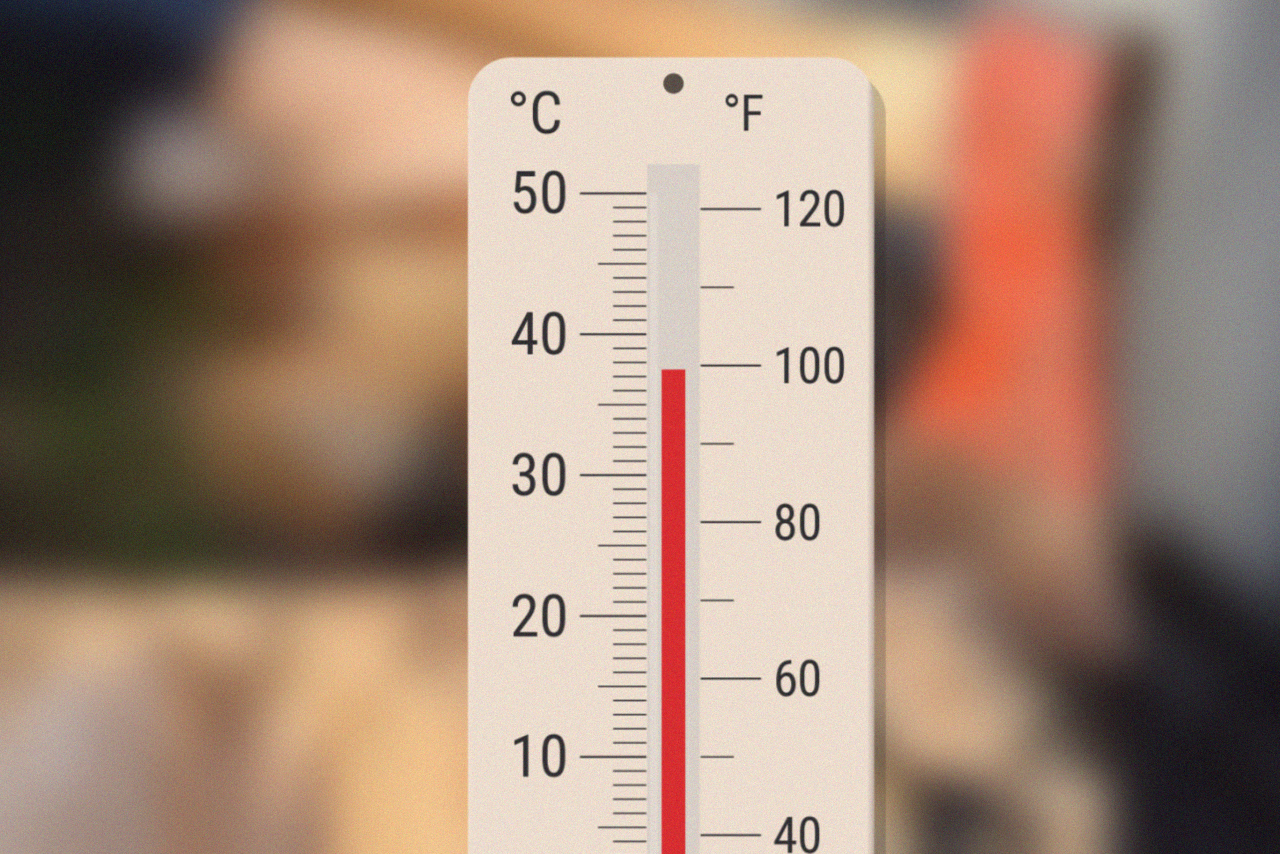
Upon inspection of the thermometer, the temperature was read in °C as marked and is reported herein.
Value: 37.5 °C
